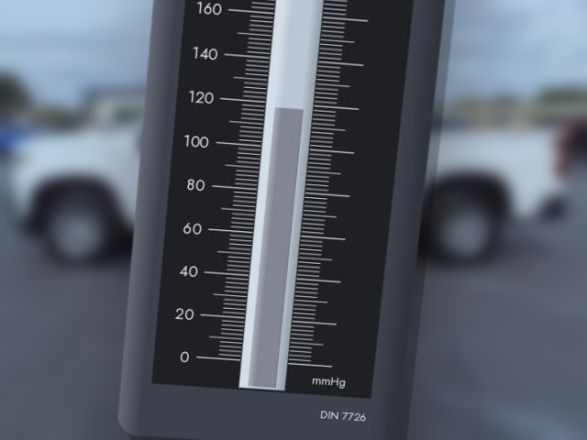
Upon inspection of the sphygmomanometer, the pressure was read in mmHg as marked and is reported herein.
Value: 118 mmHg
